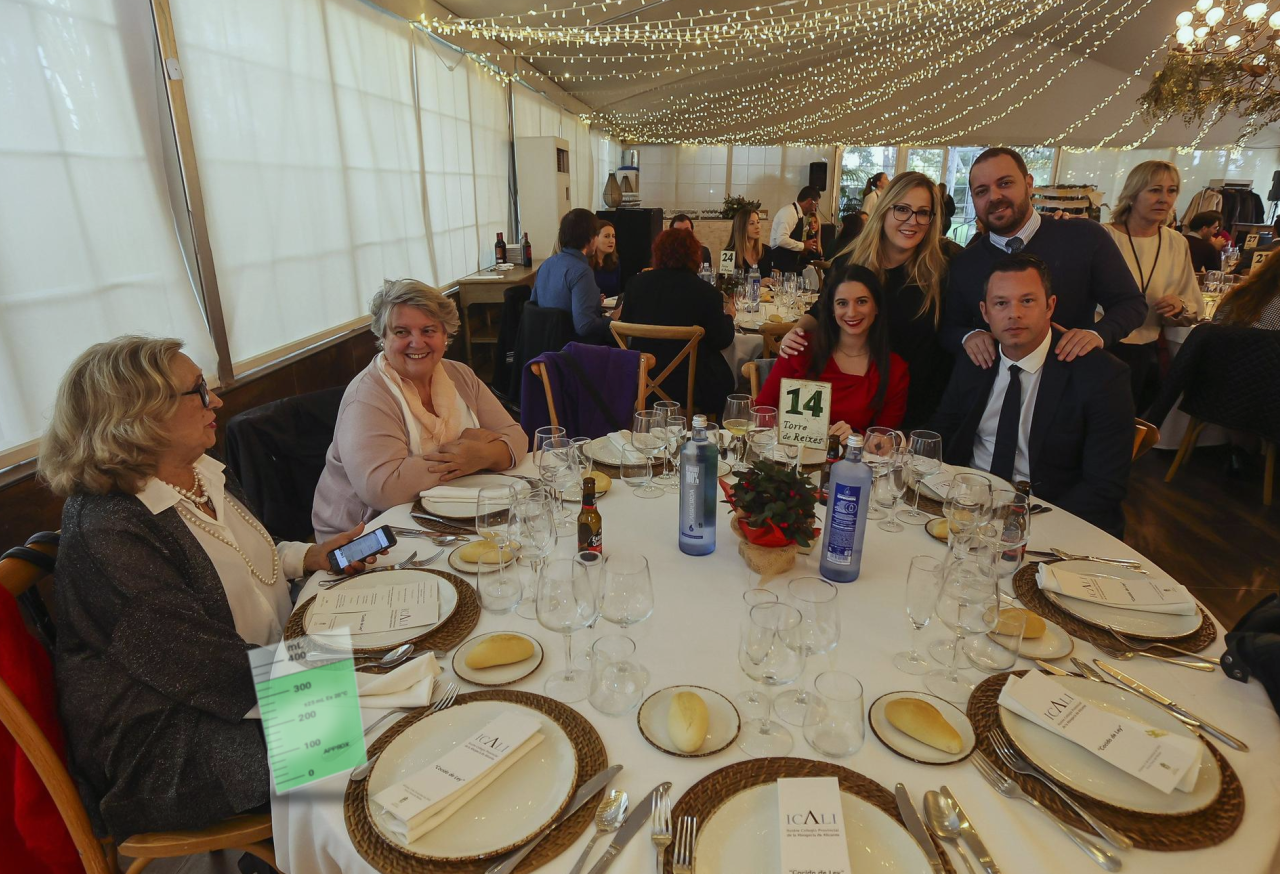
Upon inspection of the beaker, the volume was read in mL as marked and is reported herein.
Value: 350 mL
